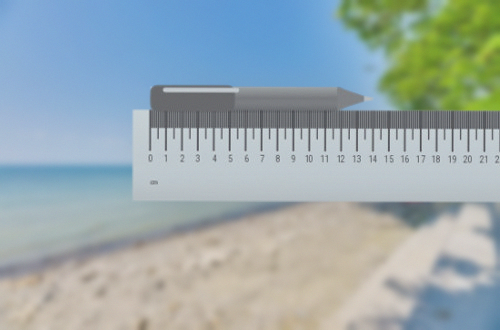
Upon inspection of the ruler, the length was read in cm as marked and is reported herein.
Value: 14 cm
